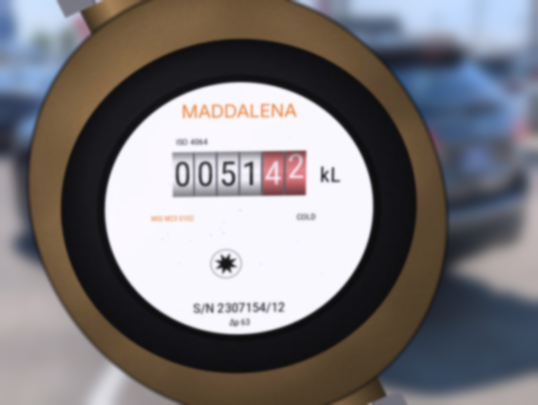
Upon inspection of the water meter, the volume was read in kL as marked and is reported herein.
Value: 51.42 kL
